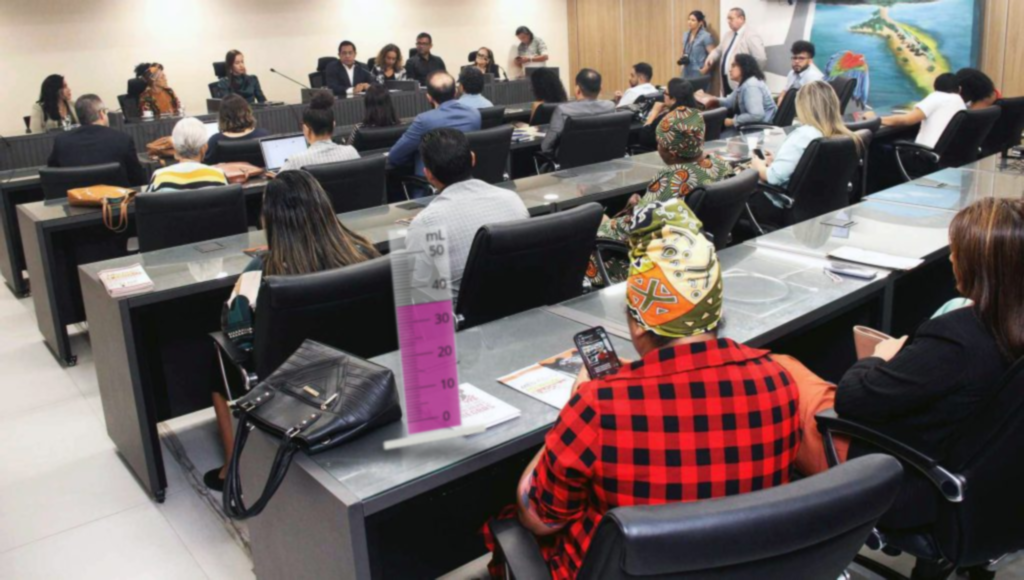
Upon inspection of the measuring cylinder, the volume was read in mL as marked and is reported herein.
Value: 35 mL
